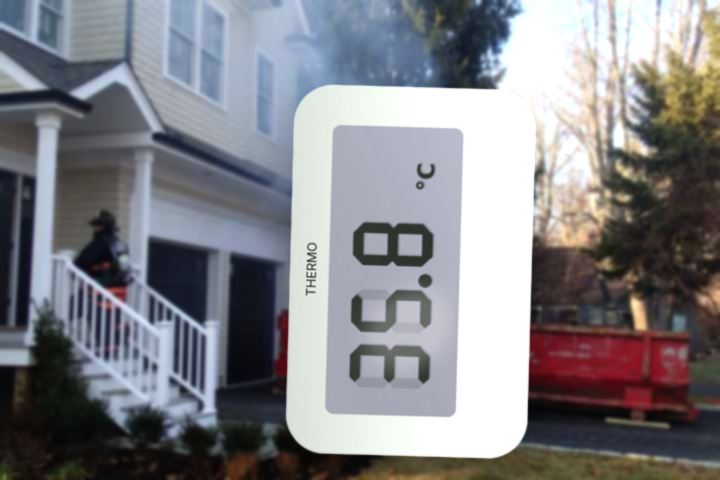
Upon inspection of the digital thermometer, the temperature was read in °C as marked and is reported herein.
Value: 35.8 °C
